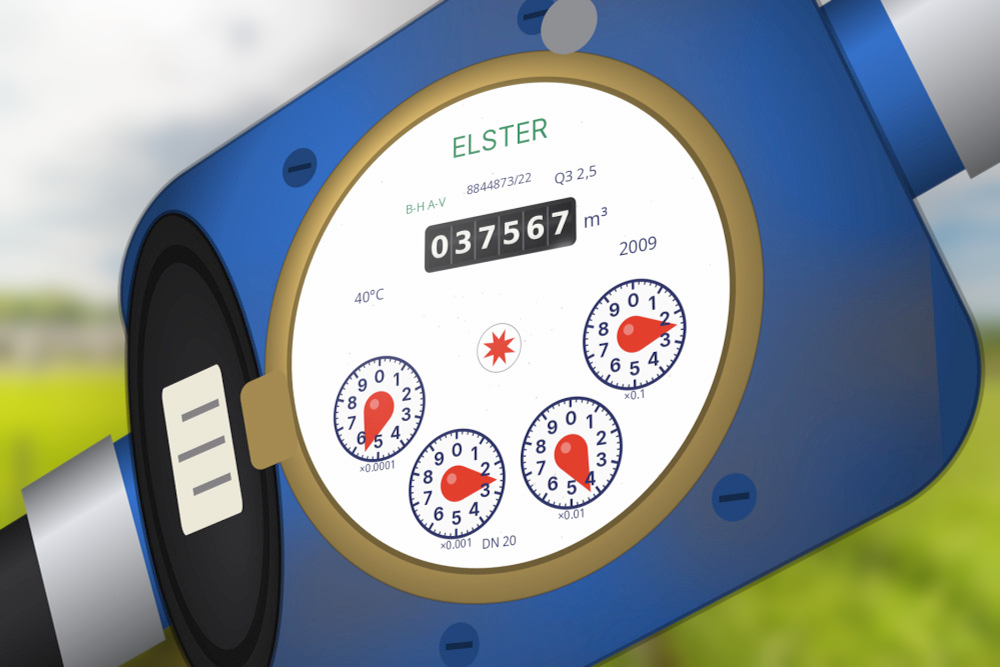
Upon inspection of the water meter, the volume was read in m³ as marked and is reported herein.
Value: 37567.2425 m³
